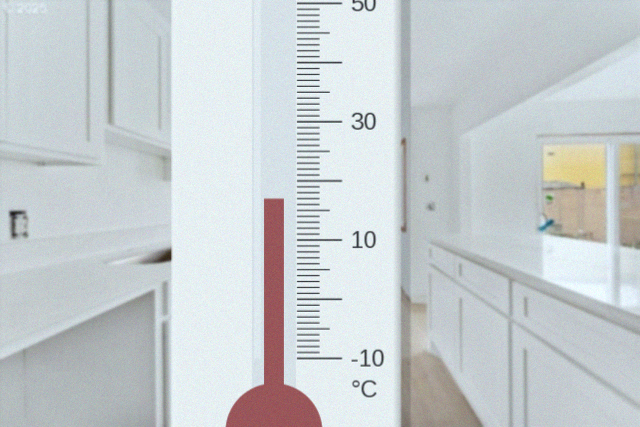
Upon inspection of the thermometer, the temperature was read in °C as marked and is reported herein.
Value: 17 °C
